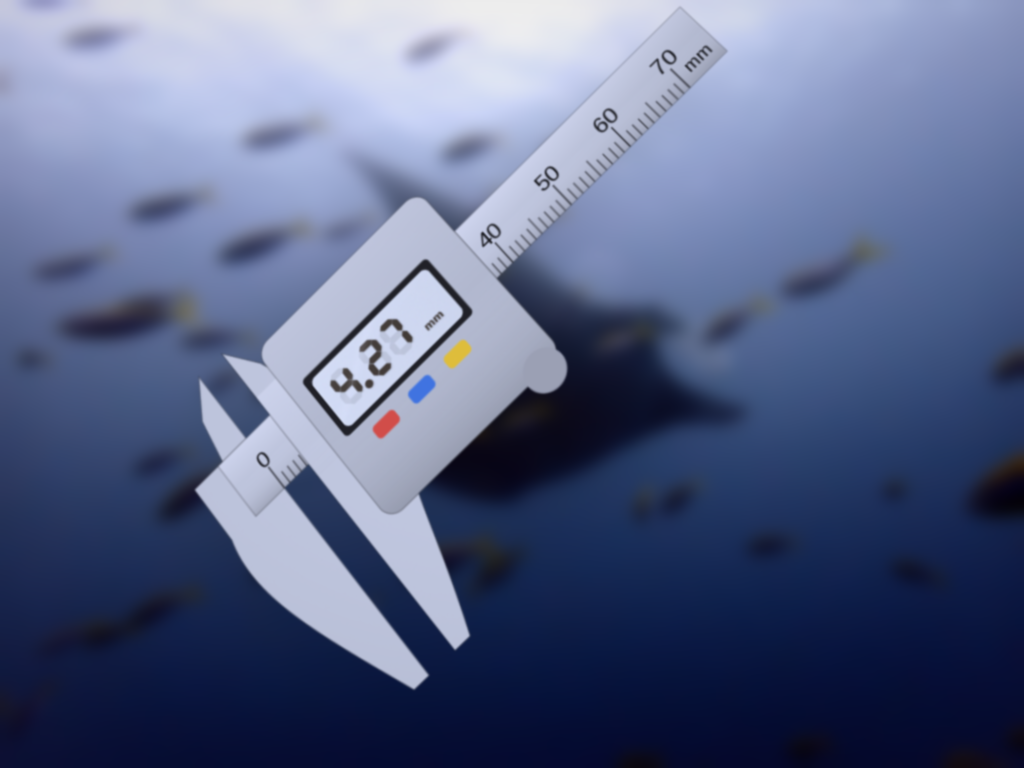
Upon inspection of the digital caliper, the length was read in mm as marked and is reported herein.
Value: 4.27 mm
